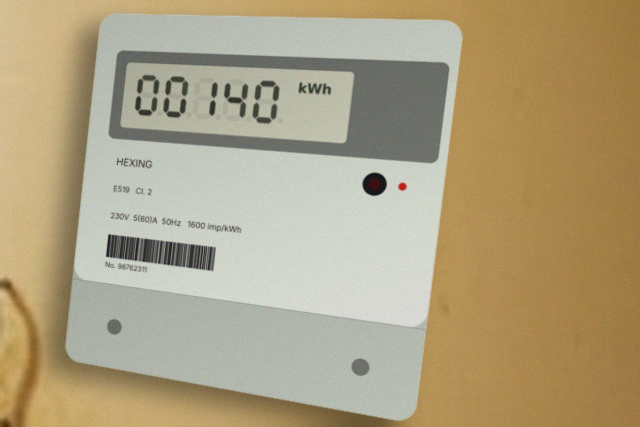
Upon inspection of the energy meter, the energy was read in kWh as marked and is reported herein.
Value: 140 kWh
